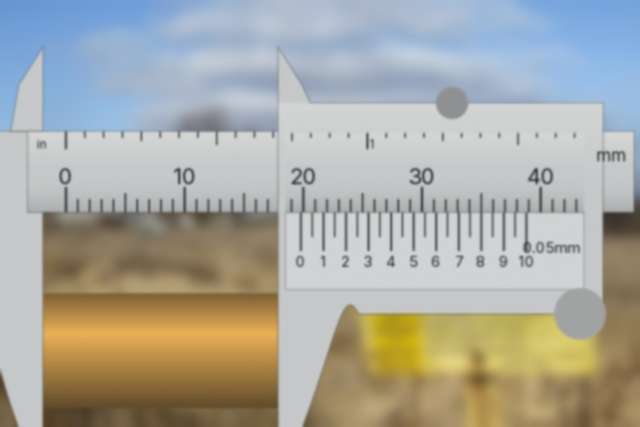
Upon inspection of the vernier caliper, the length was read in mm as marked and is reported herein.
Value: 19.8 mm
